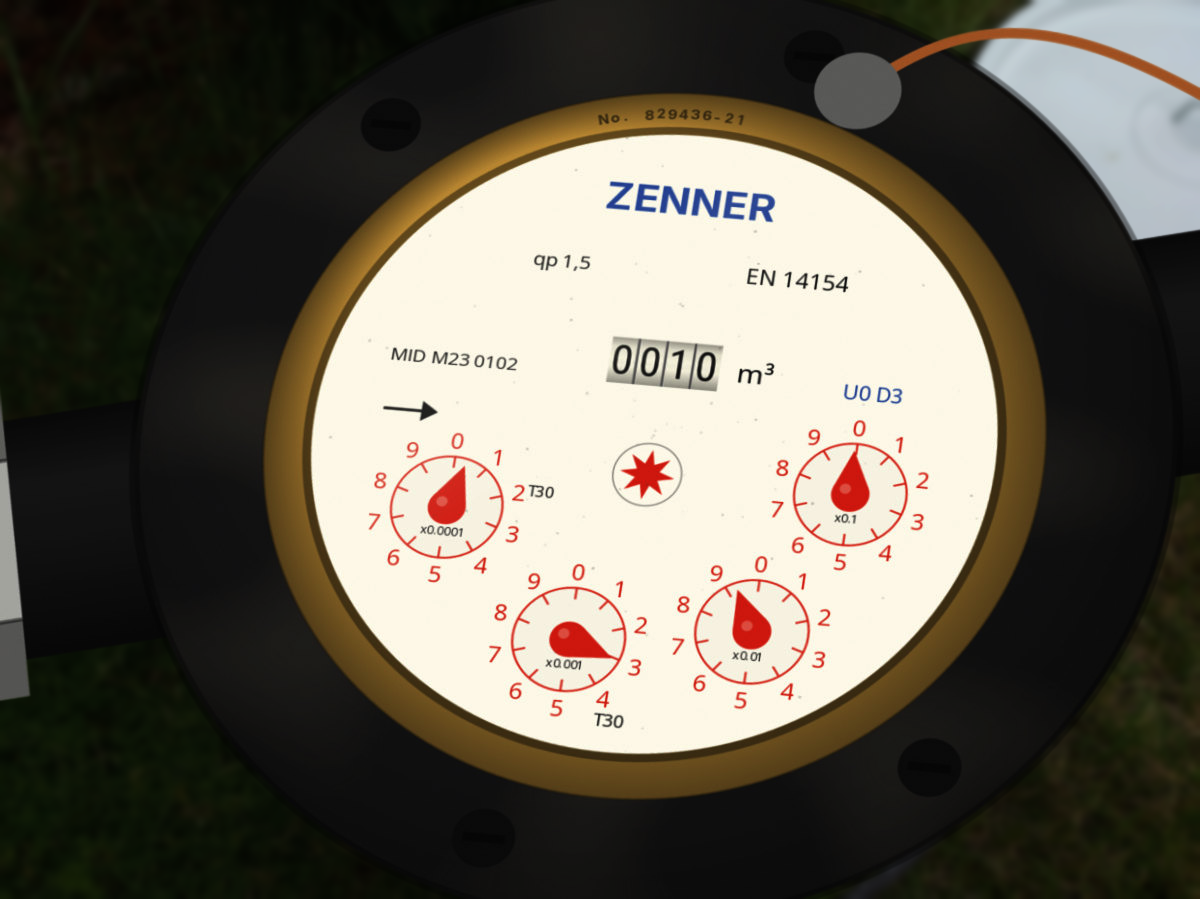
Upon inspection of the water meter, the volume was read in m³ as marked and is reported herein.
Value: 9.9930 m³
